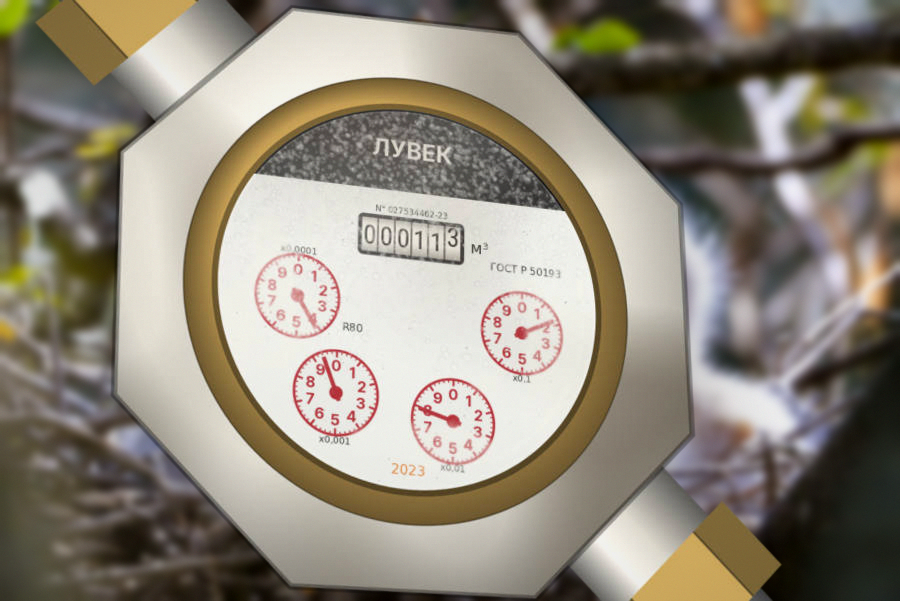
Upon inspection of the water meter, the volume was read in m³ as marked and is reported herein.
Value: 113.1794 m³
